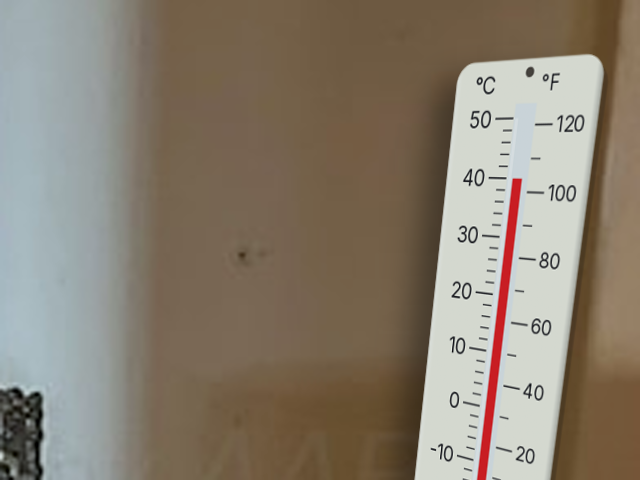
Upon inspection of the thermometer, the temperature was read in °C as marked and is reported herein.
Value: 40 °C
